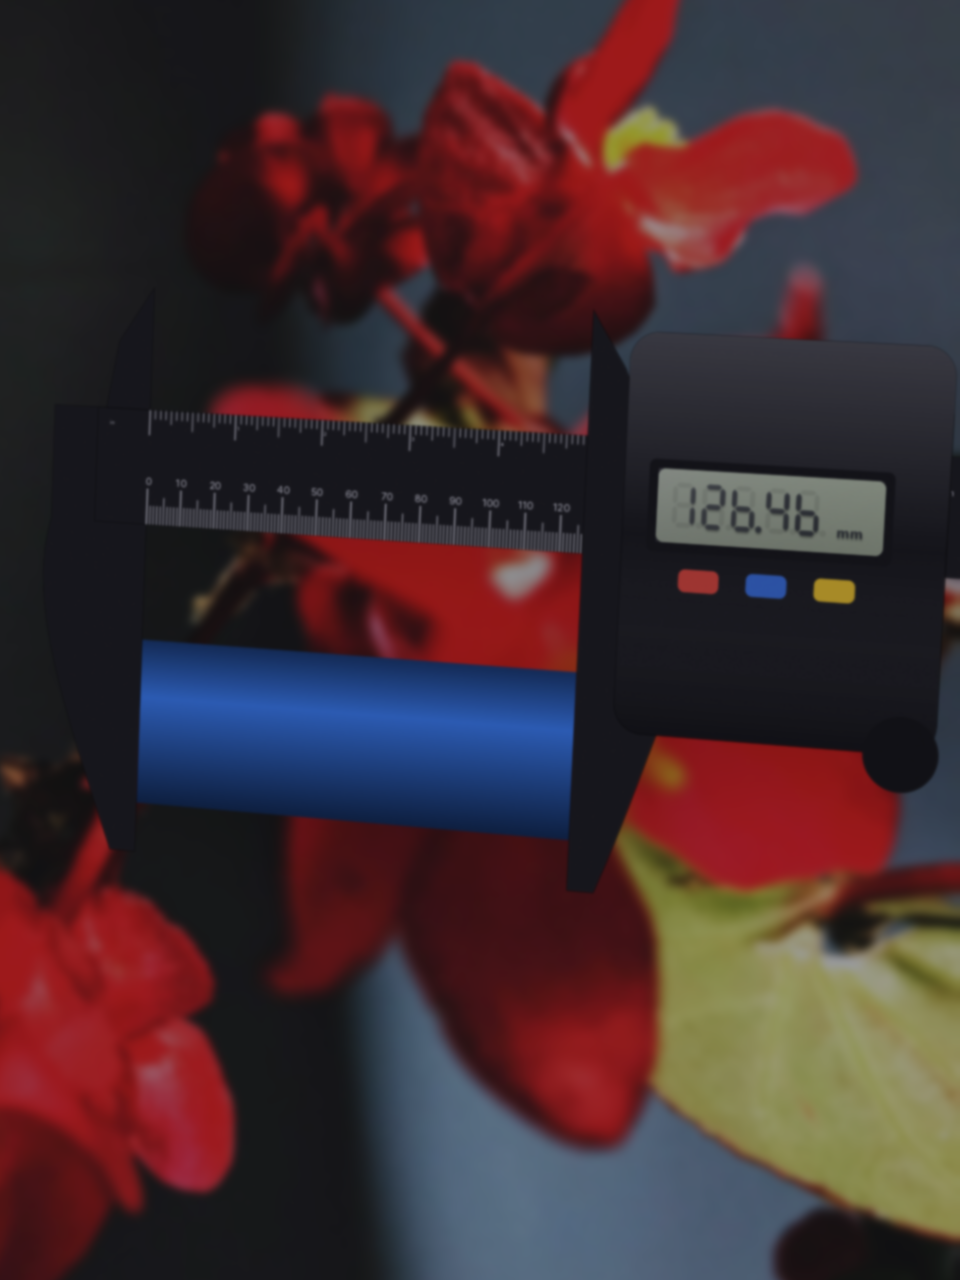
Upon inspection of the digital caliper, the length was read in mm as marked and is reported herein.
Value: 126.46 mm
